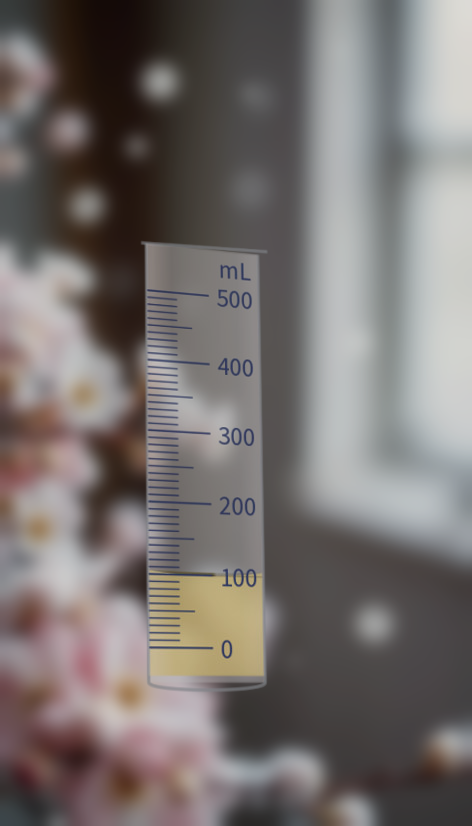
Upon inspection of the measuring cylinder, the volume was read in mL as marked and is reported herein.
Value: 100 mL
